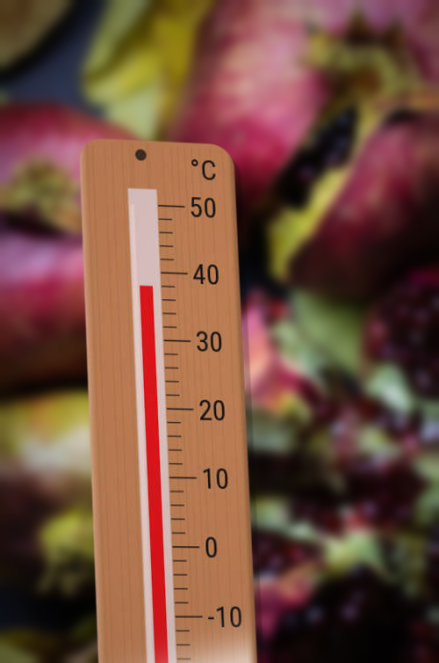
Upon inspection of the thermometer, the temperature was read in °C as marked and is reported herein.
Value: 38 °C
